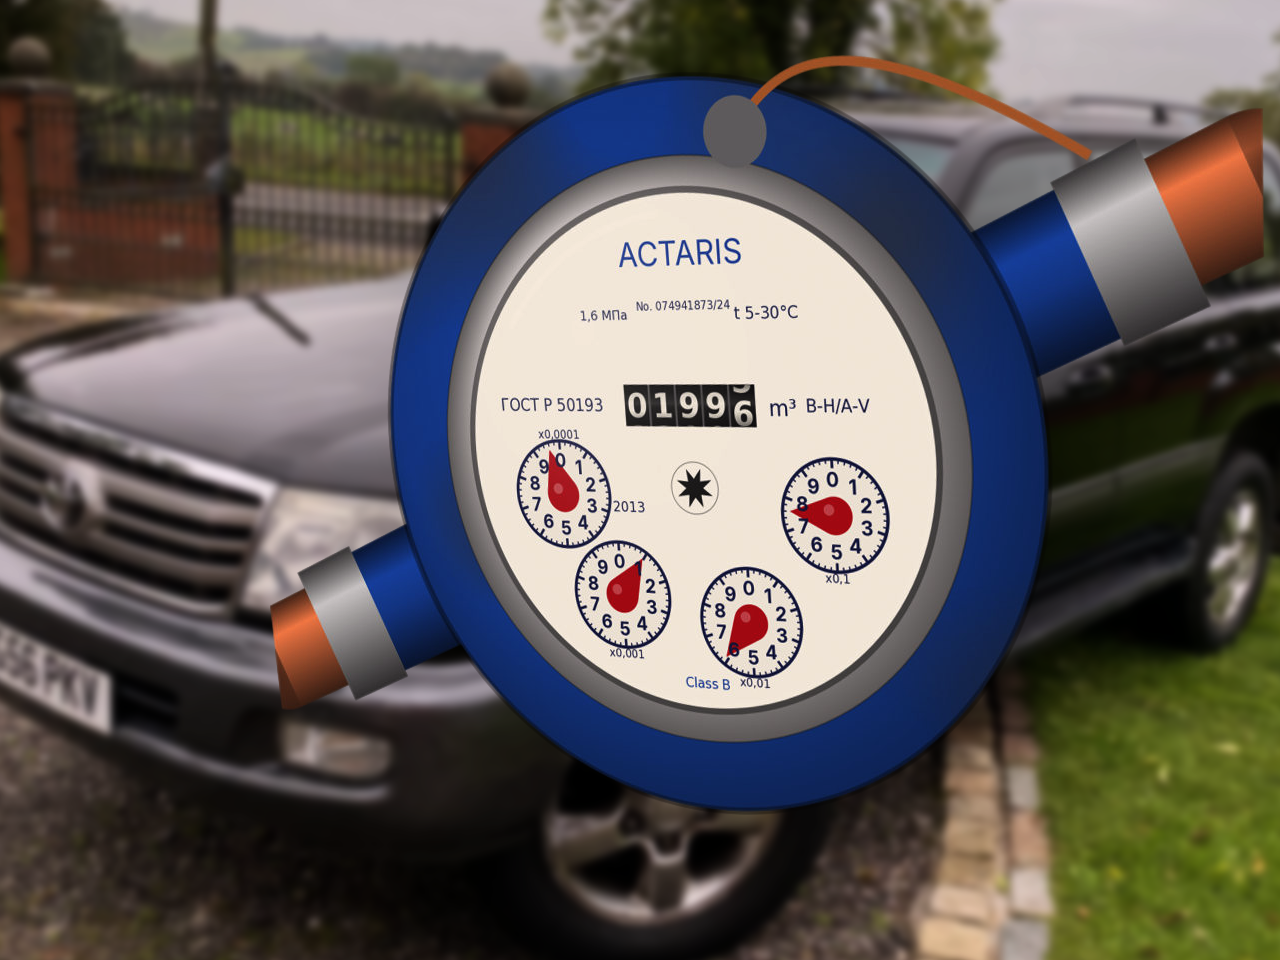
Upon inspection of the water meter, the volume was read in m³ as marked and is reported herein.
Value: 1995.7609 m³
